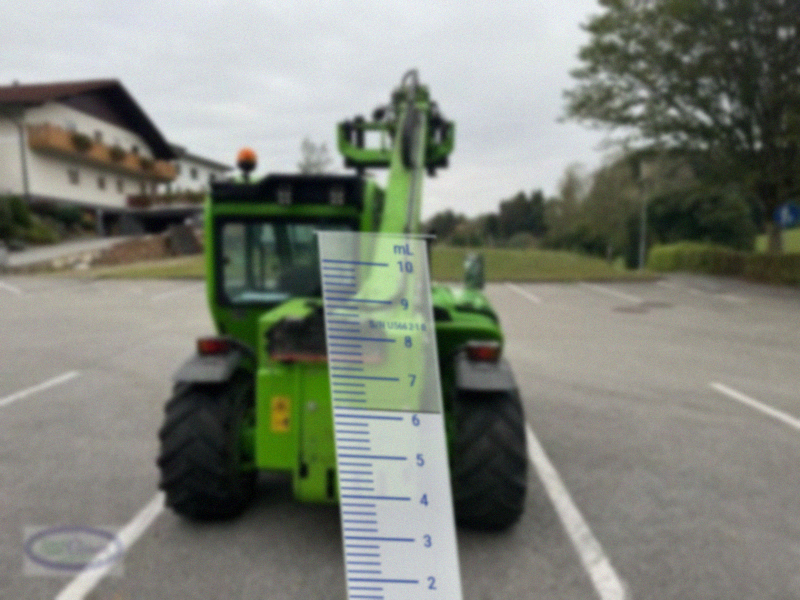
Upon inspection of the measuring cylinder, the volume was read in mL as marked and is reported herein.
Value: 6.2 mL
